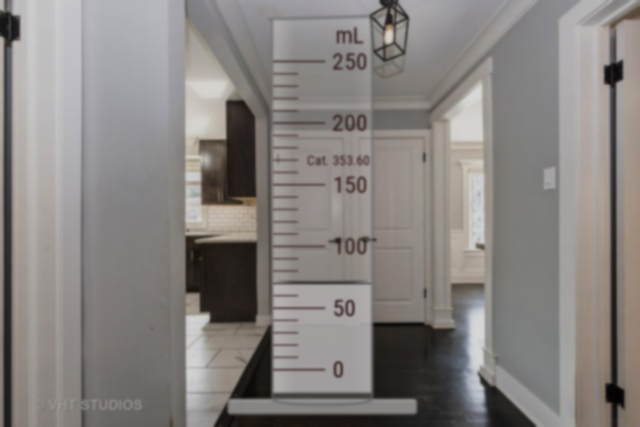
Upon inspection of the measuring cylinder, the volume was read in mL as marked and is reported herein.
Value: 70 mL
